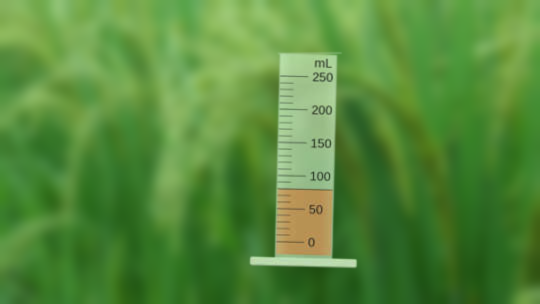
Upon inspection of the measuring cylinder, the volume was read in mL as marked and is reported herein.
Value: 80 mL
